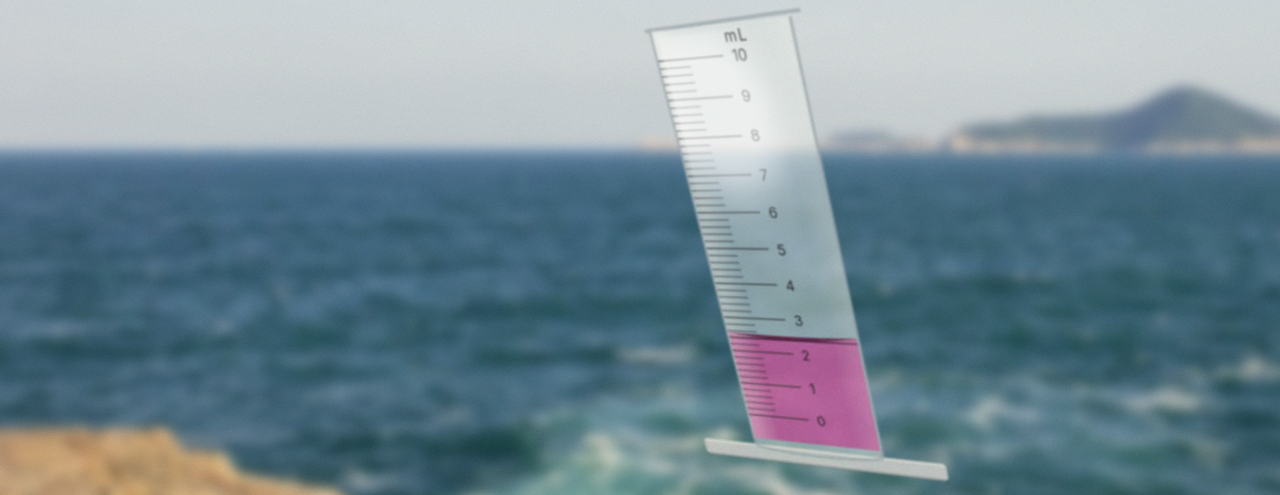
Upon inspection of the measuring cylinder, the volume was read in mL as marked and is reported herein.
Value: 2.4 mL
